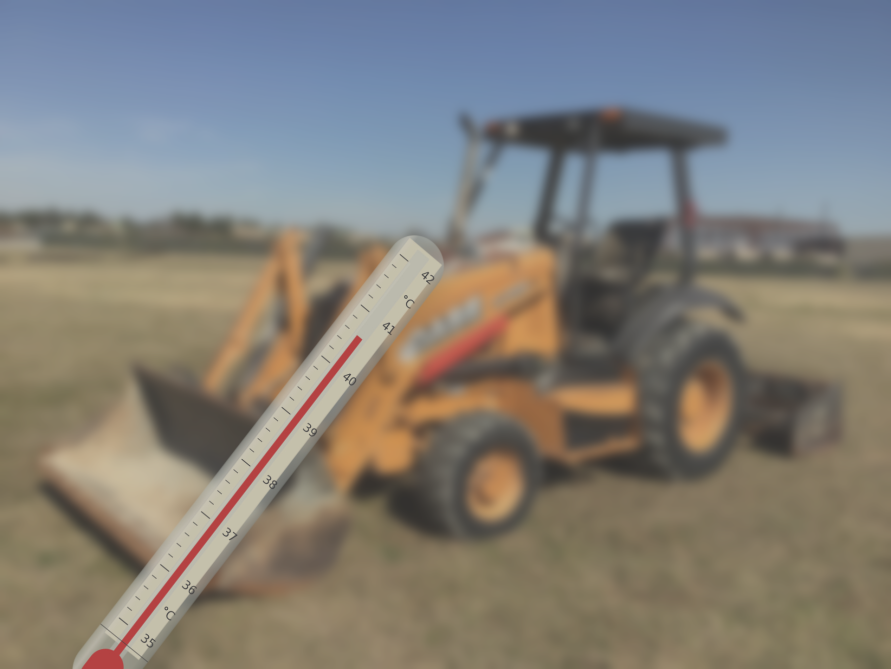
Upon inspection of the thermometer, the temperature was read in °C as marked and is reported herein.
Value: 40.6 °C
